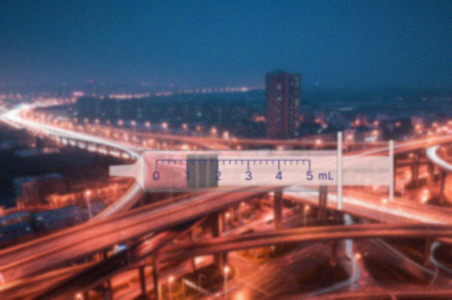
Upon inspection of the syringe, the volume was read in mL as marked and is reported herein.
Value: 1 mL
